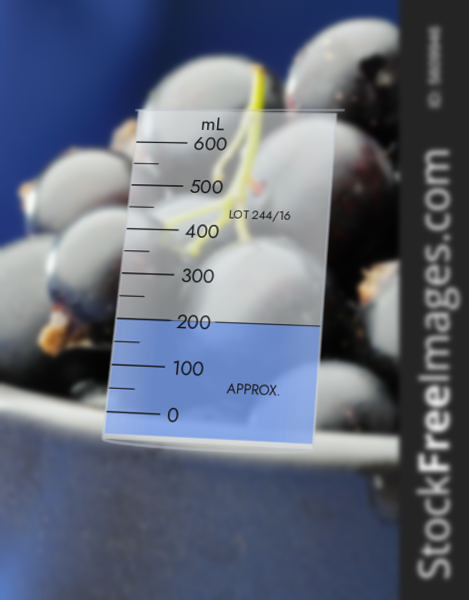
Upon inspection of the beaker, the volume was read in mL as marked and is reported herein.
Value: 200 mL
